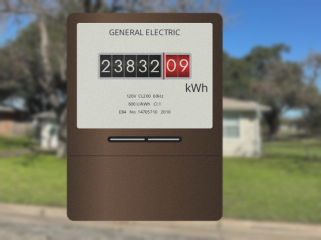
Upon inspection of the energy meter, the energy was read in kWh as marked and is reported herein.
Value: 23832.09 kWh
